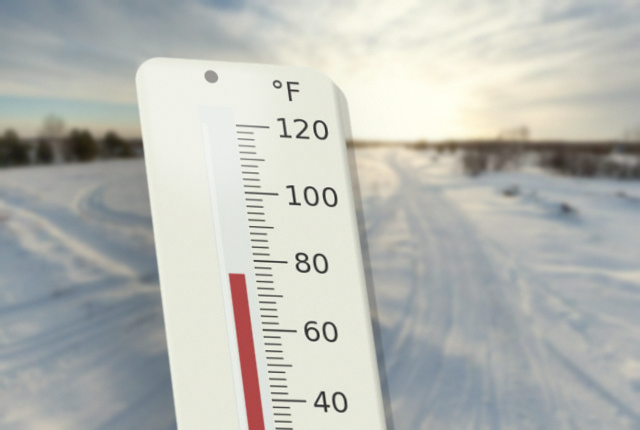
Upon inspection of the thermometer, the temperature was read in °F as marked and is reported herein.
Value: 76 °F
